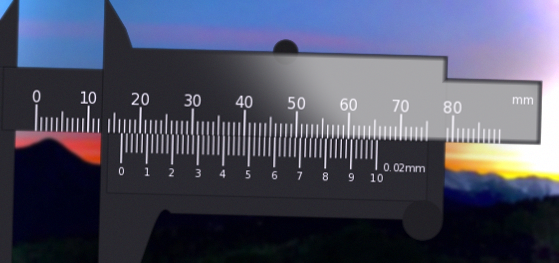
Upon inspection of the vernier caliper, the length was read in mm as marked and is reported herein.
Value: 16.5 mm
